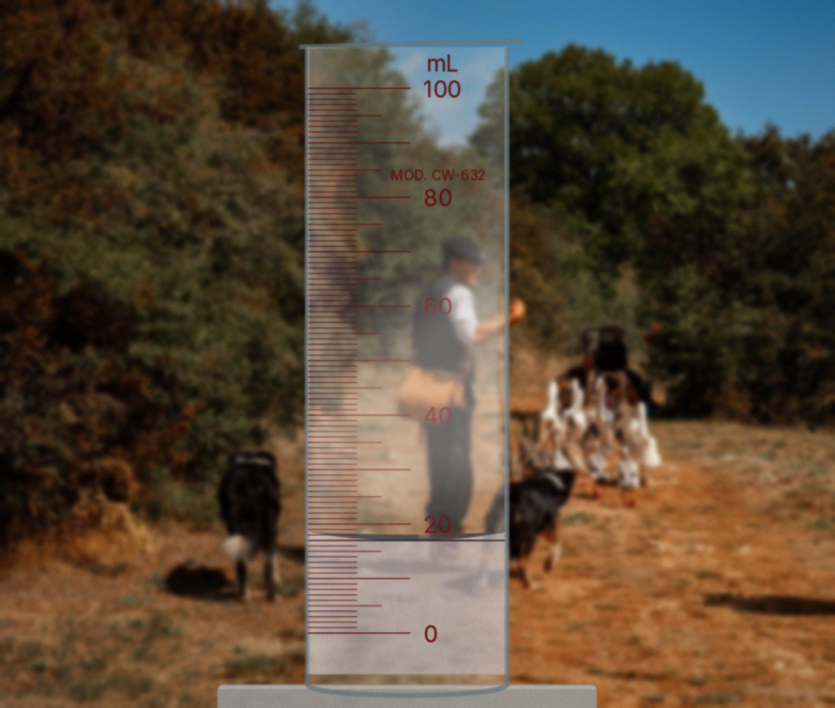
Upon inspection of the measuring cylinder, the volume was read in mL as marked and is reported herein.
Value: 17 mL
